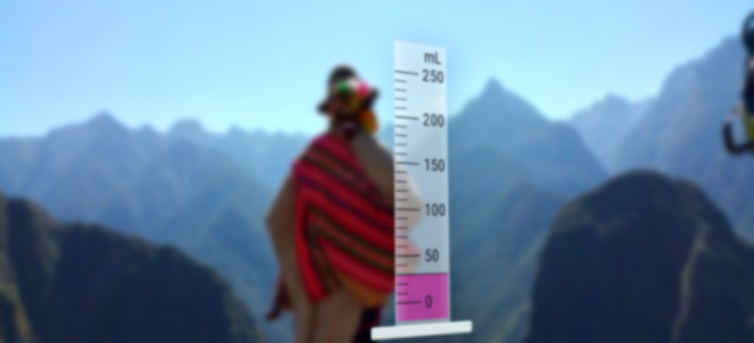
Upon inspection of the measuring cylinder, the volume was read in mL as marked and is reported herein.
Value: 30 mL
